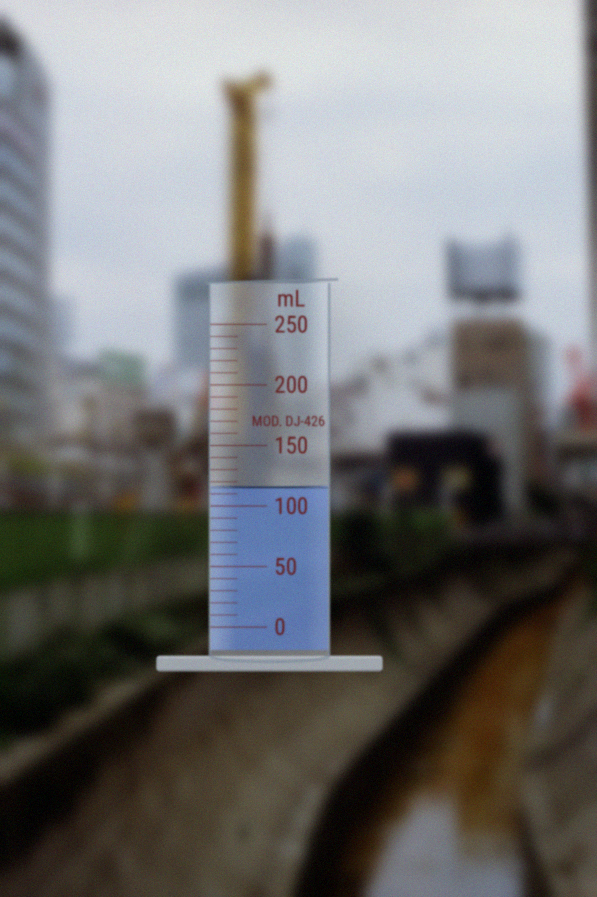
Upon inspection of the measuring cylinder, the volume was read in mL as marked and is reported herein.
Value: 115 mL
